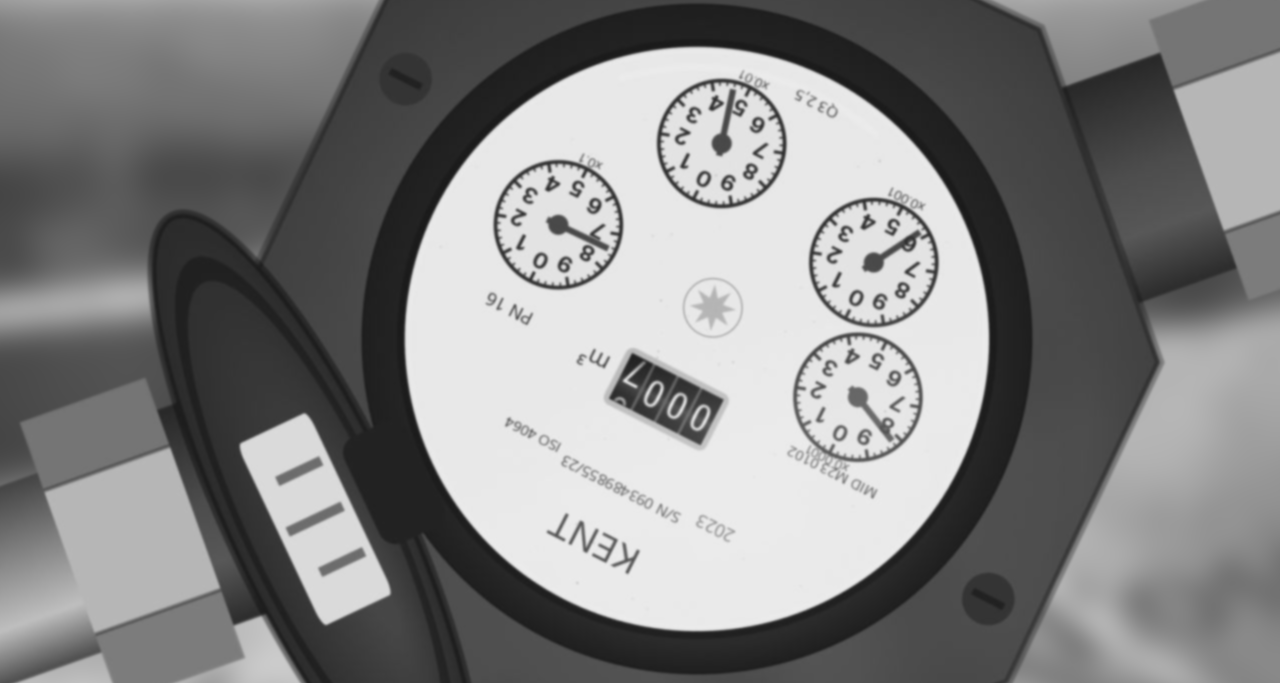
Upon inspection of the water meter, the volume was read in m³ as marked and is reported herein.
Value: 6.7458 m³
